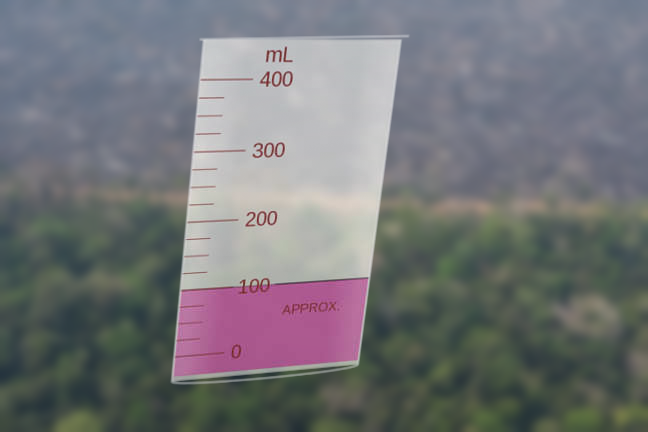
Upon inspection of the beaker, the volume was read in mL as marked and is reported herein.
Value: 100 mL
